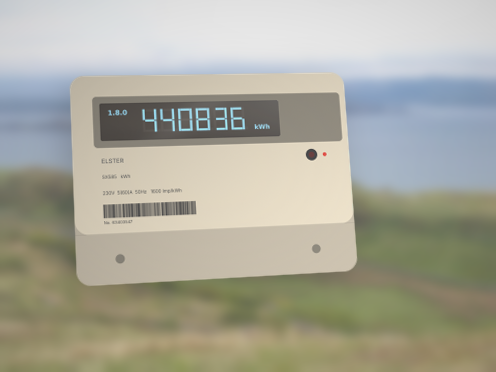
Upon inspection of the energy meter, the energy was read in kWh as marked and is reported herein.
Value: 440836 kWh
